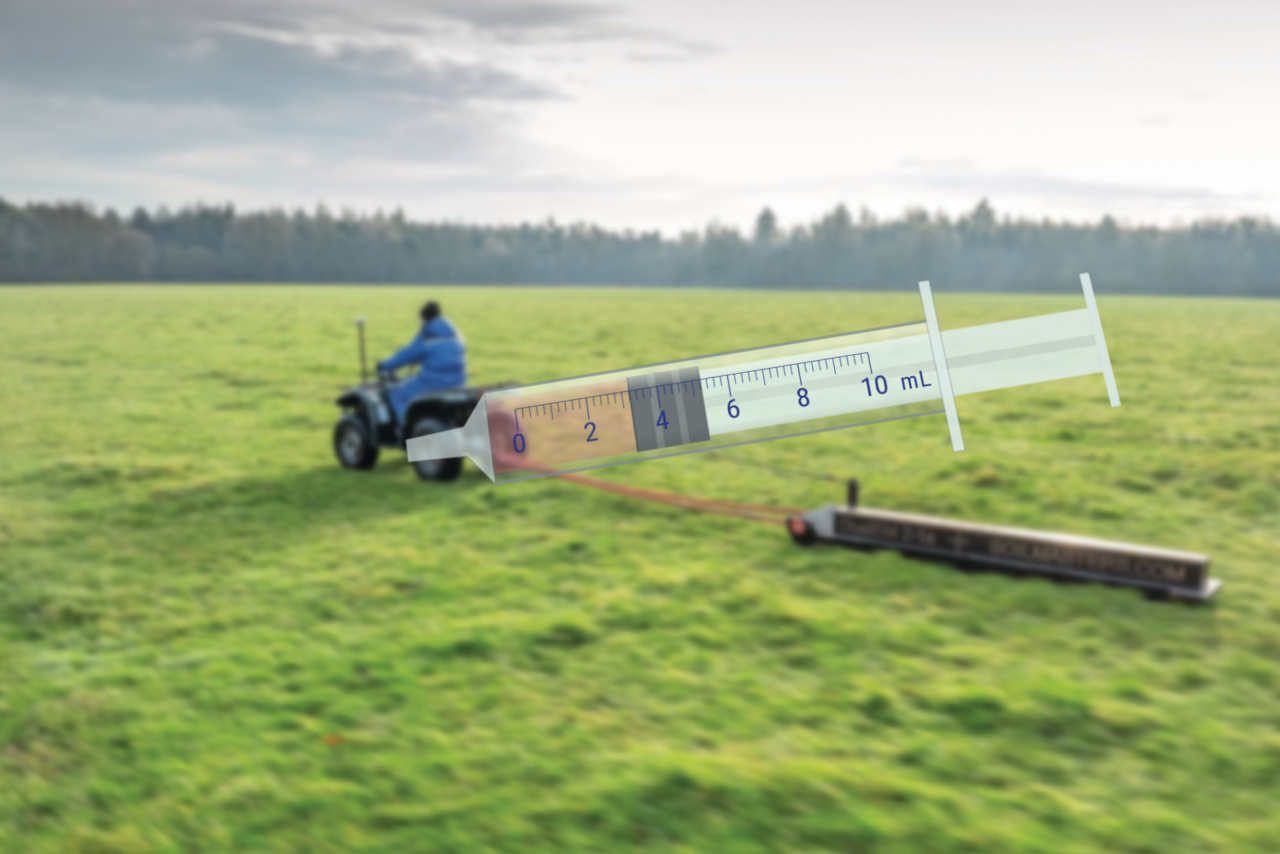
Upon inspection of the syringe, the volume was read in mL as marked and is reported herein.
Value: 3.2 mL
